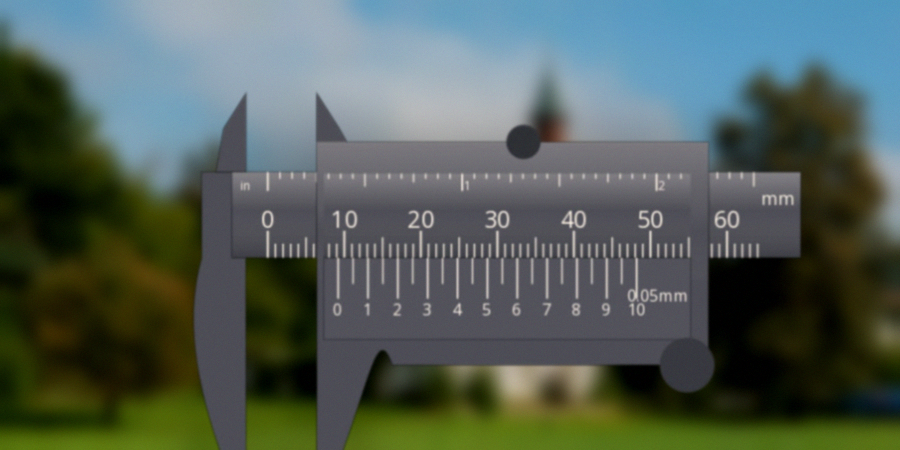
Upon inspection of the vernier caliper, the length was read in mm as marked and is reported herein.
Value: 9.2 mm
